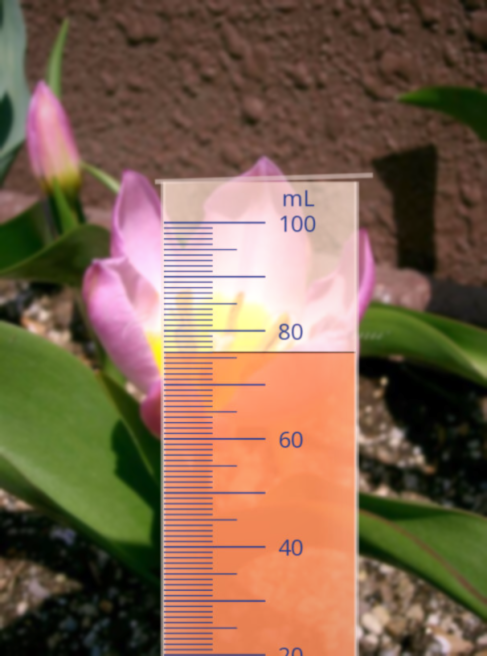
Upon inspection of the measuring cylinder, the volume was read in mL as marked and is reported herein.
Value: 76 mL
